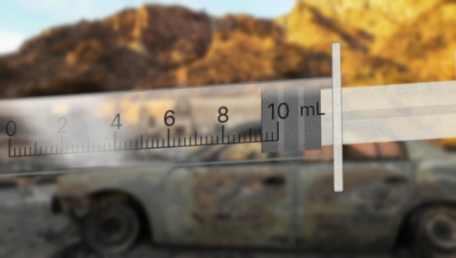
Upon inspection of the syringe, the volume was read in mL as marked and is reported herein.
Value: 9.4 mL
